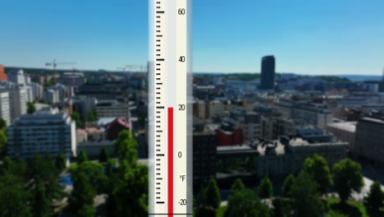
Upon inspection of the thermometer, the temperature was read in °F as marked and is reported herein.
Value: 20 °F
